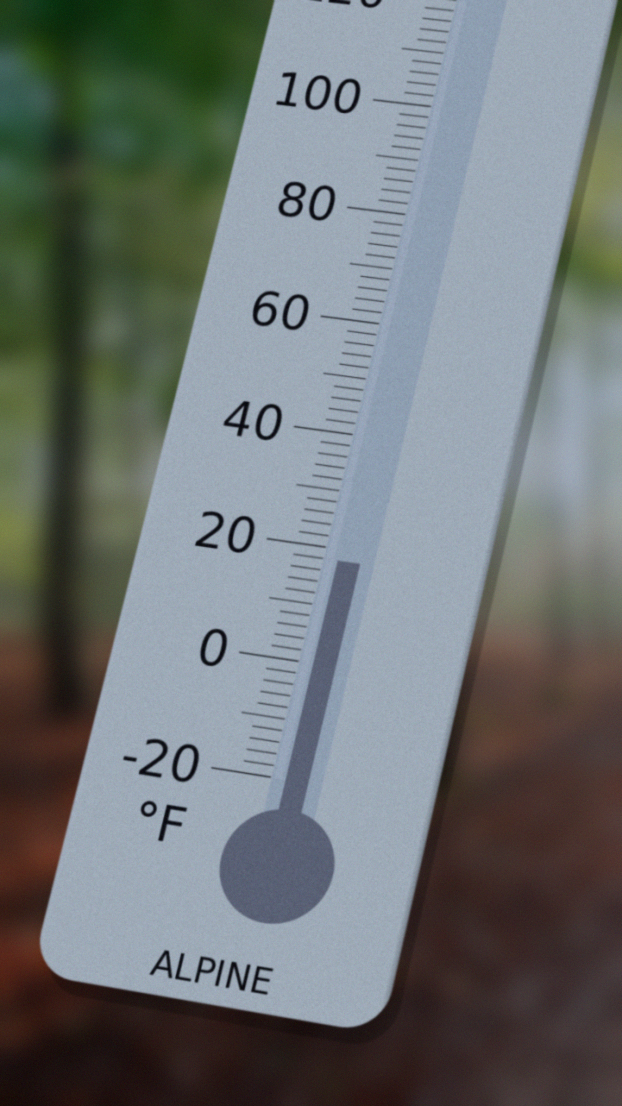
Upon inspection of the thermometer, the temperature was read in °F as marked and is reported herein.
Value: 18 °F
